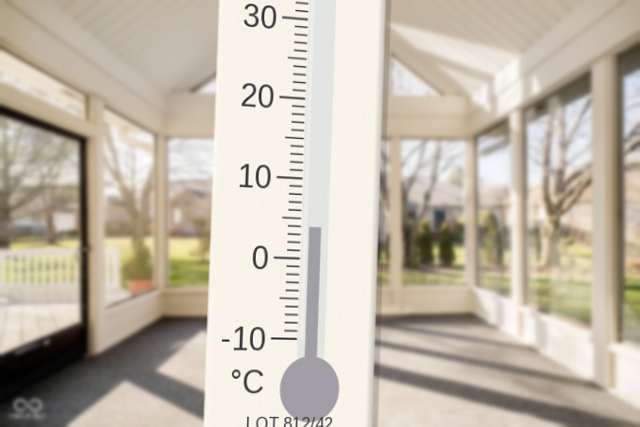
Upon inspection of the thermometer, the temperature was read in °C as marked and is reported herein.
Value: 4 °C
